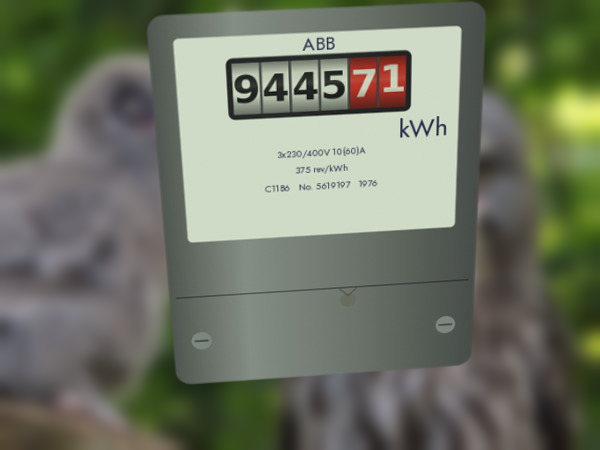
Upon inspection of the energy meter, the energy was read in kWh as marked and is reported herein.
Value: 9445.71 kWh
